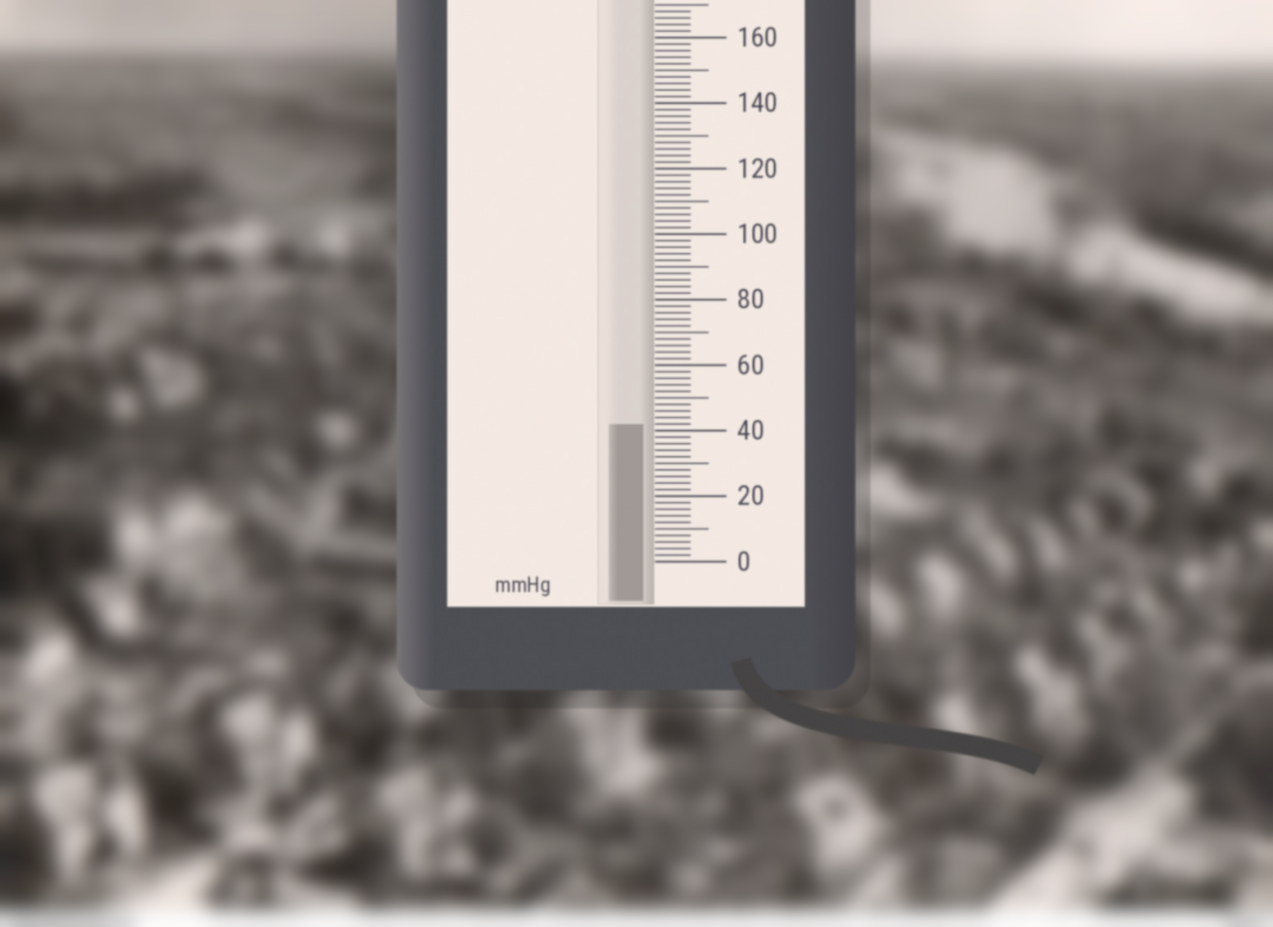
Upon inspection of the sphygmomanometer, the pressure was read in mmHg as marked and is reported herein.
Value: 42 mmHg
